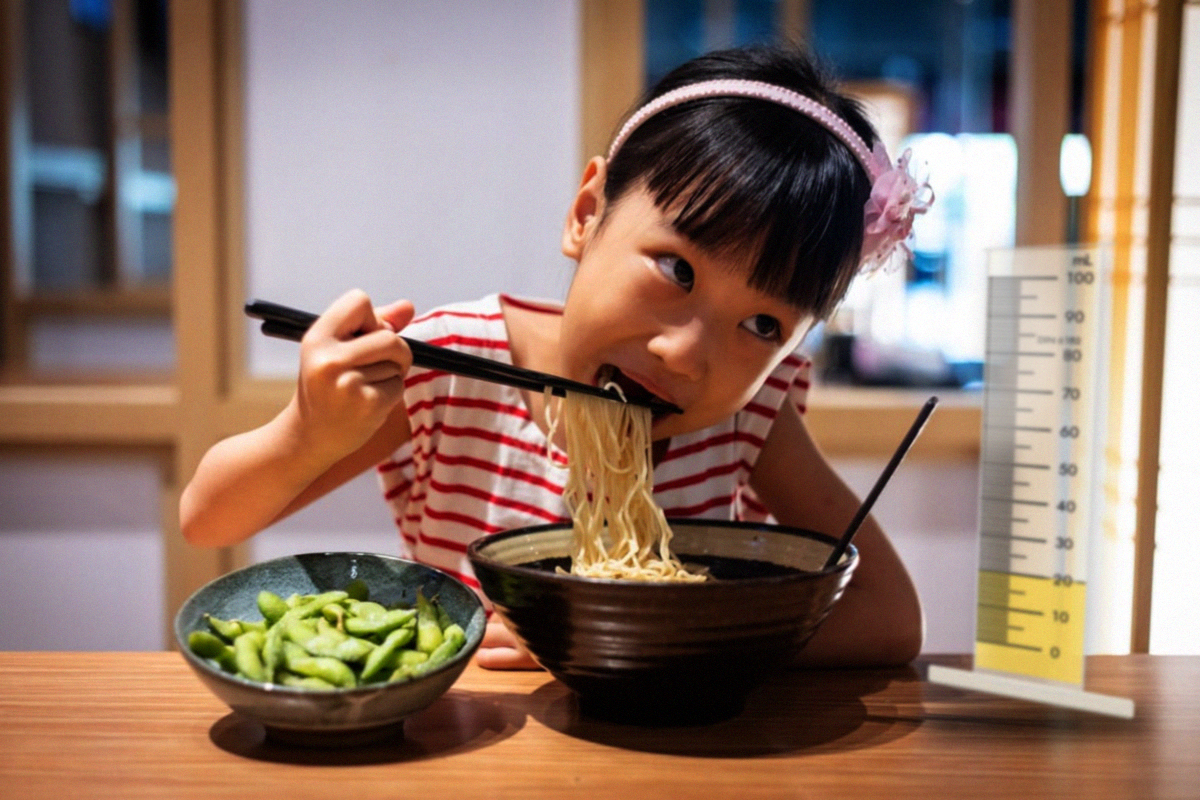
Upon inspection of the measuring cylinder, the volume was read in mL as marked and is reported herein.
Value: 20 mL
